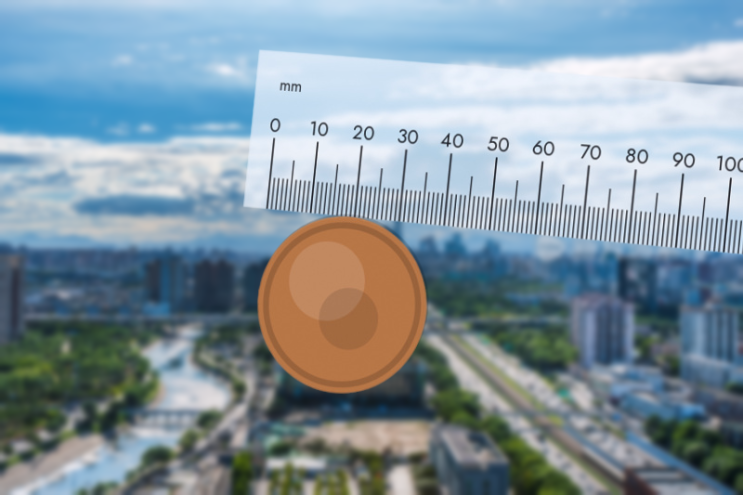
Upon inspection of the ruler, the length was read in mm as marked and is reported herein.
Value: 38 mm
